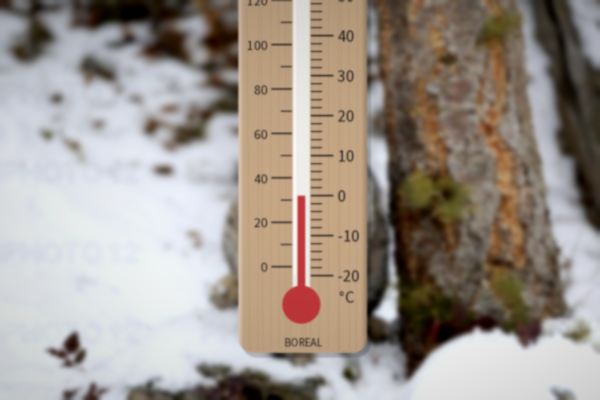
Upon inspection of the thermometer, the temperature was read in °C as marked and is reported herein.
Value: 0 °C
